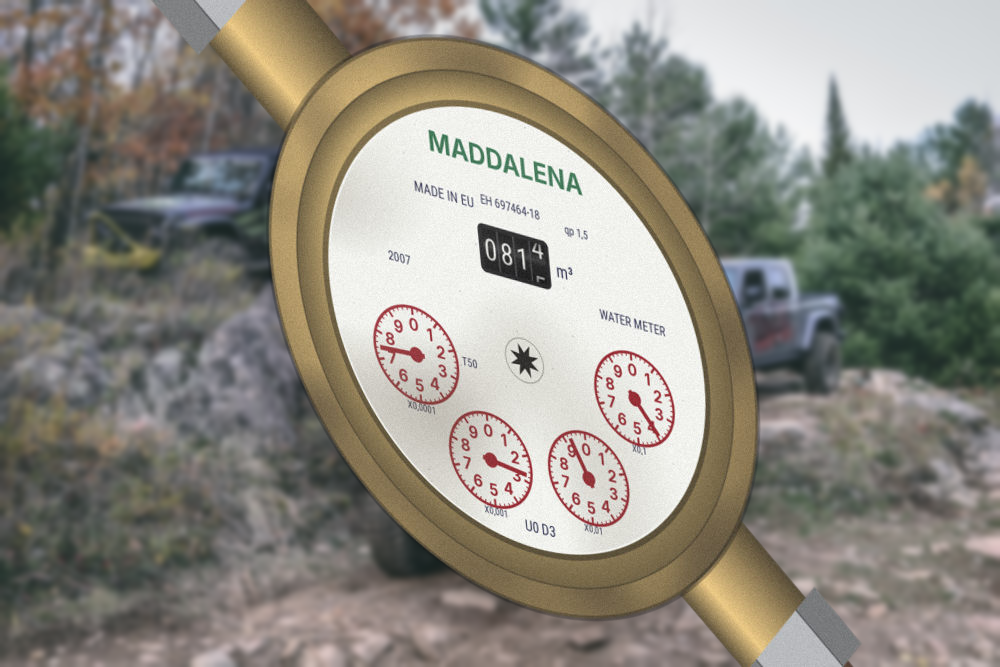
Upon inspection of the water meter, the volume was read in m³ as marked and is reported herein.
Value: 814.3927 m³
